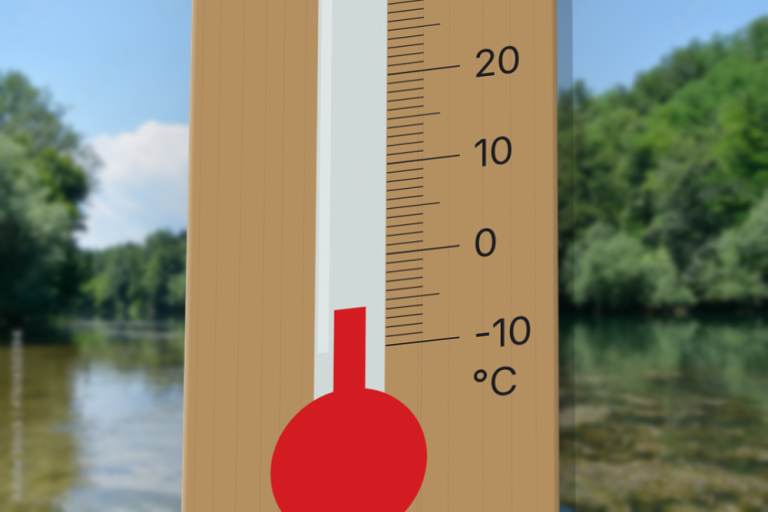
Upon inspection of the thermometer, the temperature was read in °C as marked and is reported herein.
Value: -5.5 °C
